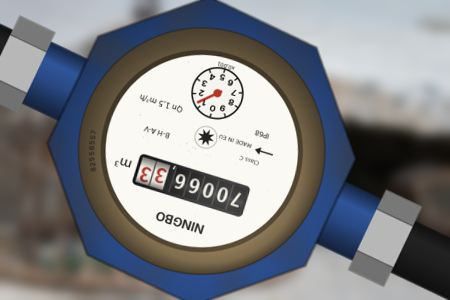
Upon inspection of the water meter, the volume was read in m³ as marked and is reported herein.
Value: 70066.331 m³
